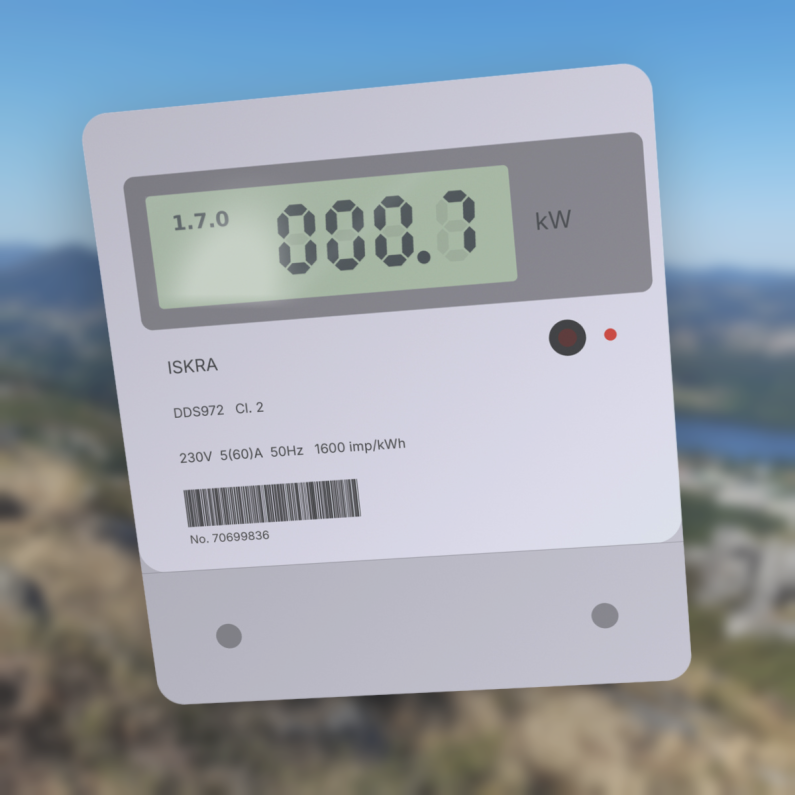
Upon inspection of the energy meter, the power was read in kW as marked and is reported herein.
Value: 0.7 kW
